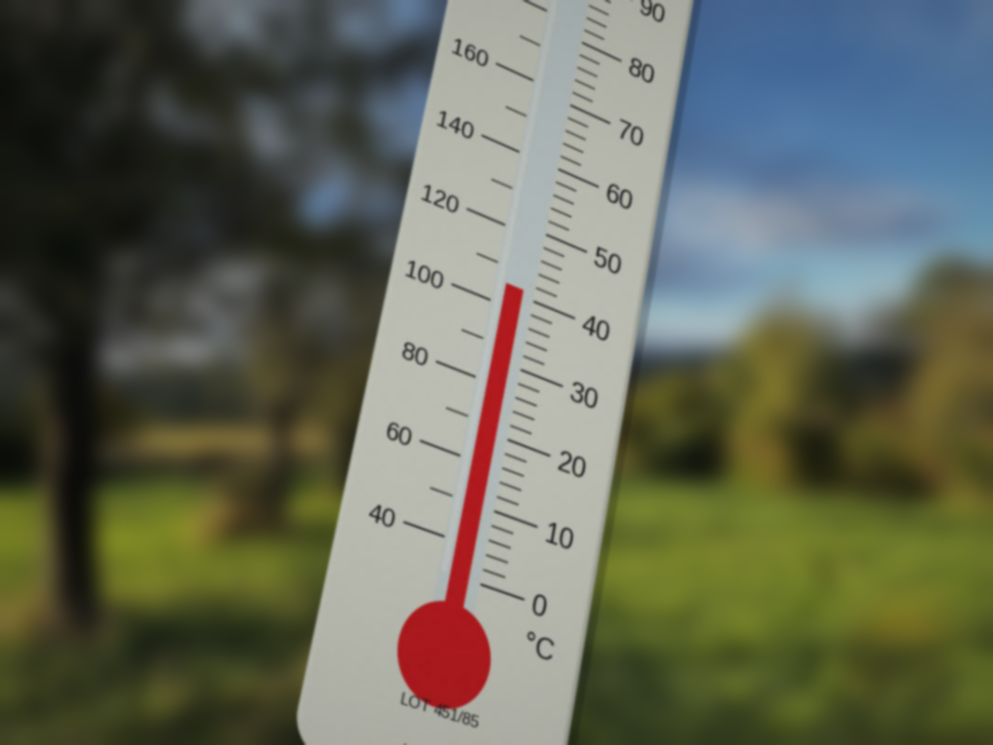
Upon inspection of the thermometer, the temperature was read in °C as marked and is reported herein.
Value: 41 °C
